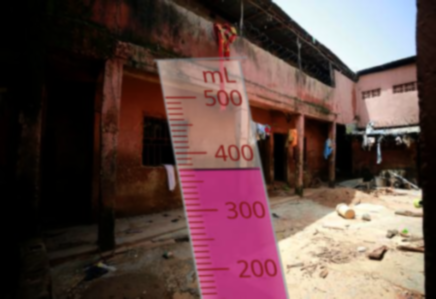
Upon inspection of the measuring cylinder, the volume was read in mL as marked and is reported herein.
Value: 370 mL
